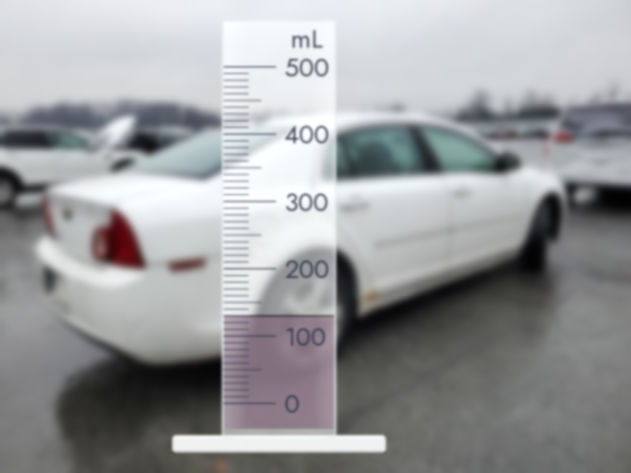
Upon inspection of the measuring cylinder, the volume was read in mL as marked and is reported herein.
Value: 130 mL
